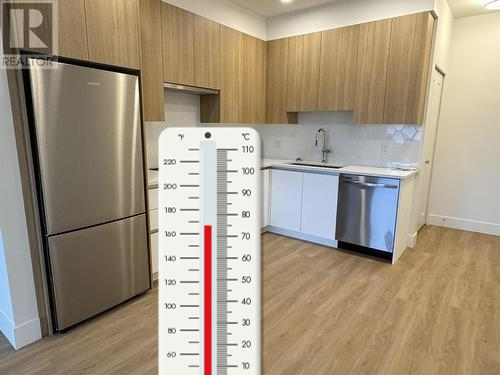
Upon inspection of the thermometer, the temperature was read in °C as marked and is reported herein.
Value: 75 °C
